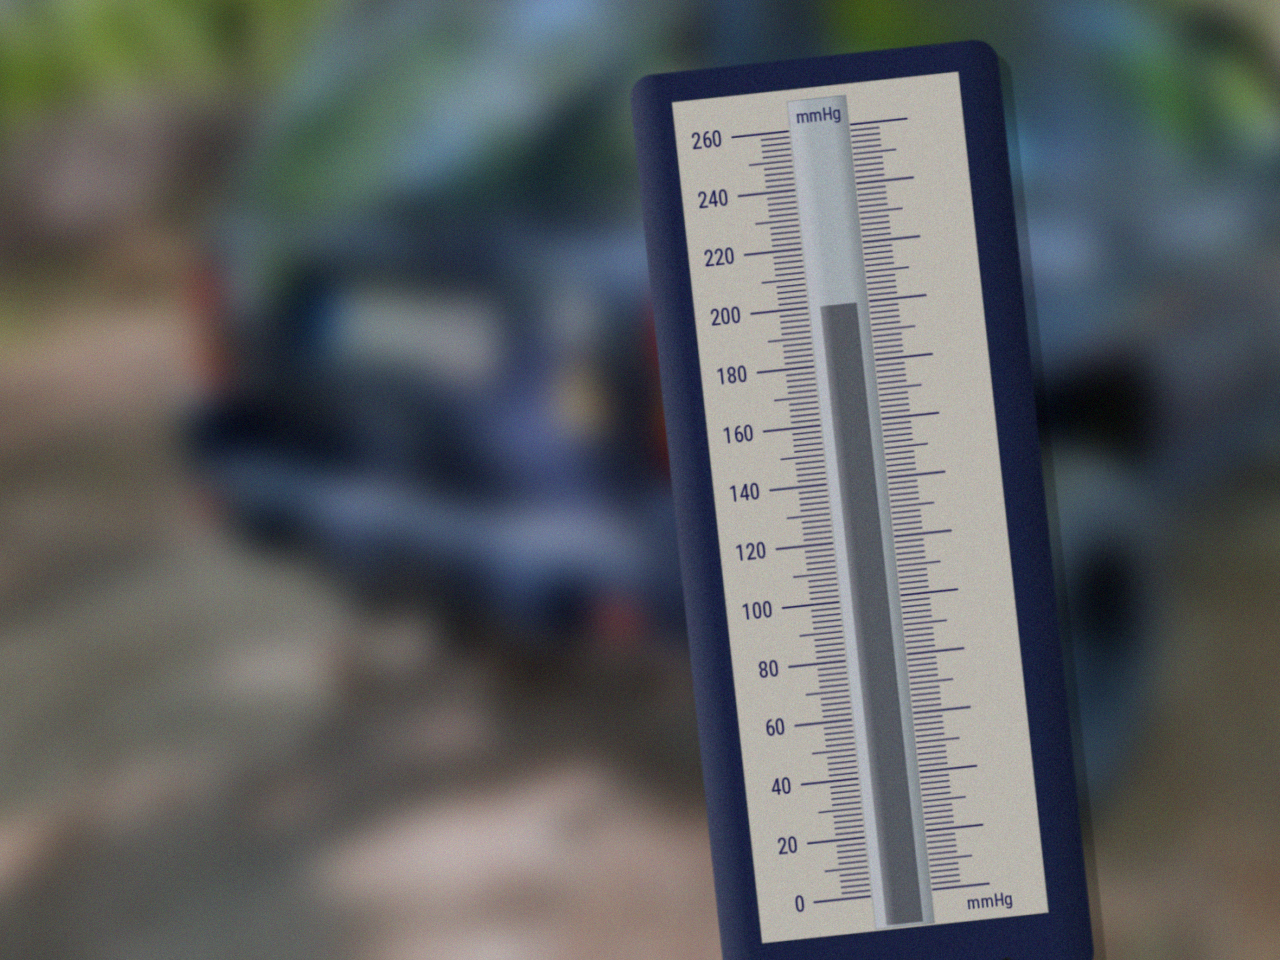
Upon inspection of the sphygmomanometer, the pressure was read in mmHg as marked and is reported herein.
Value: 200 mmHg
